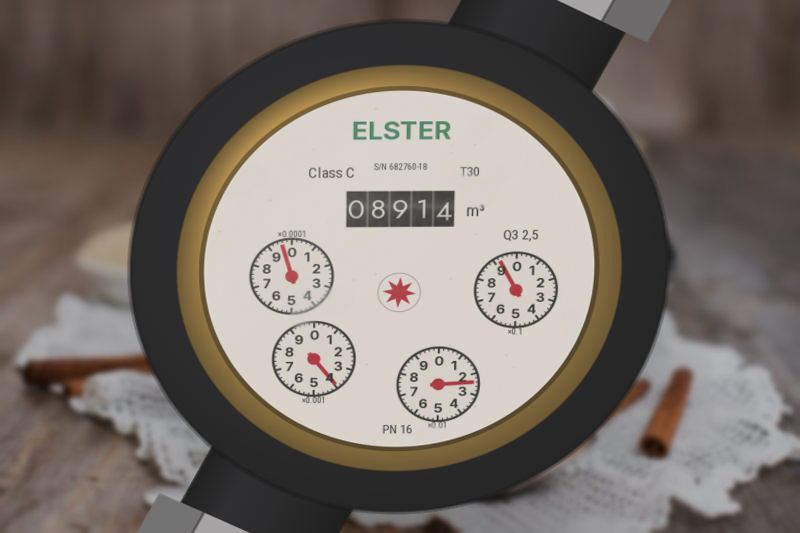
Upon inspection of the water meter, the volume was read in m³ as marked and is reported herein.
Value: 8913.9239 m³
